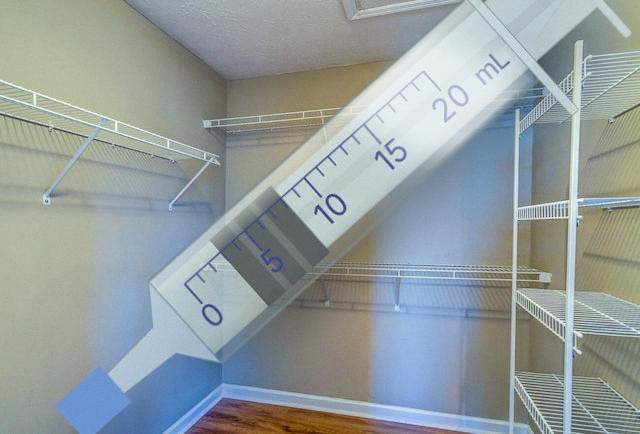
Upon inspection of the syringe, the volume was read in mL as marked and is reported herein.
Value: 3 mL
